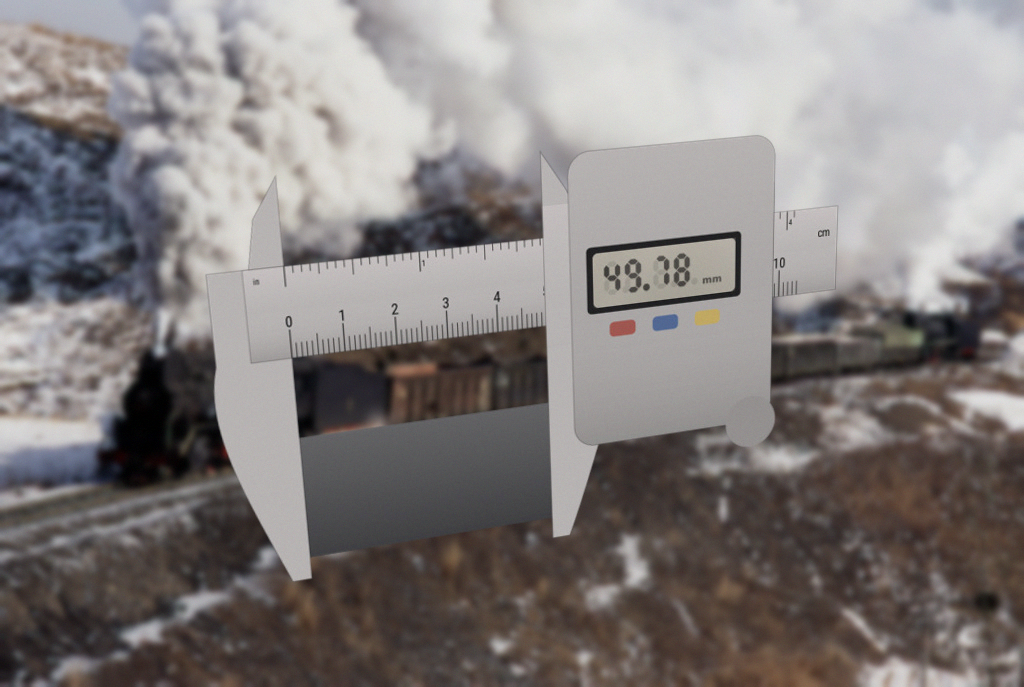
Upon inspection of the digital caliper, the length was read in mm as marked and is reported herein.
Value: 49.78 mm
